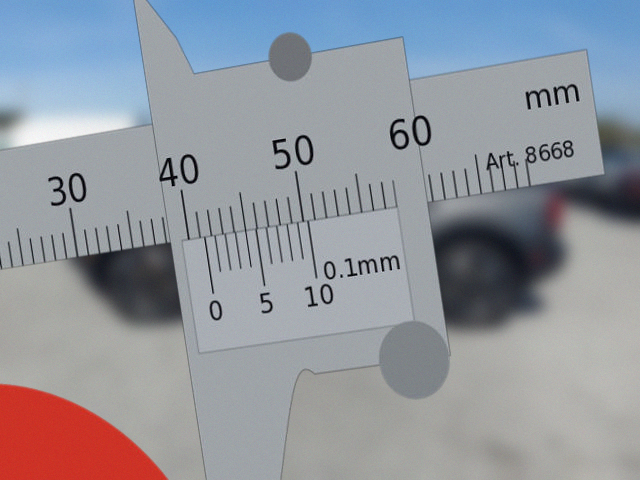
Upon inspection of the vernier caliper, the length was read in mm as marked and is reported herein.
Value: 41.4 mm
